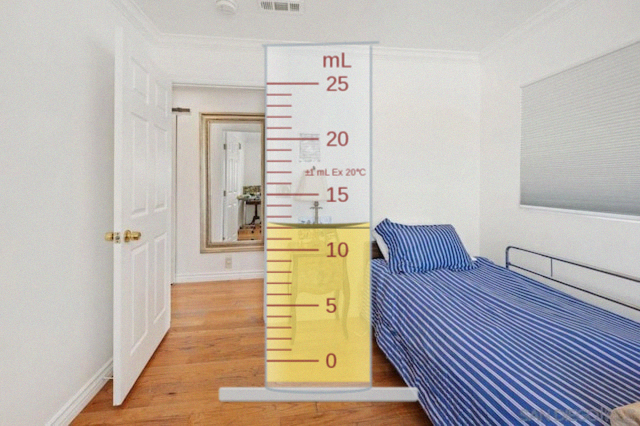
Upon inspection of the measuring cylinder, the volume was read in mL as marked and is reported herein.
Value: 12 mL
